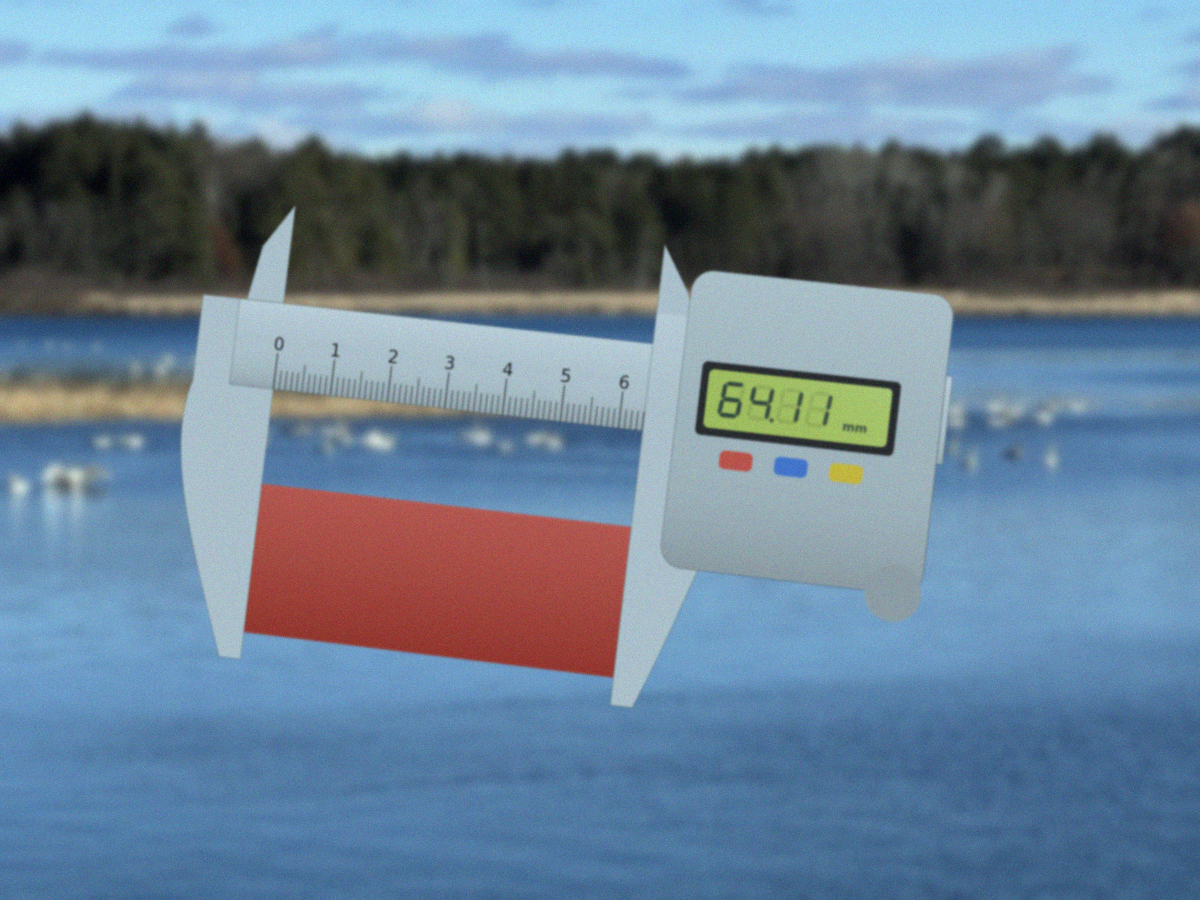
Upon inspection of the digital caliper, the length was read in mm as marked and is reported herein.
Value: 64.11 mm
